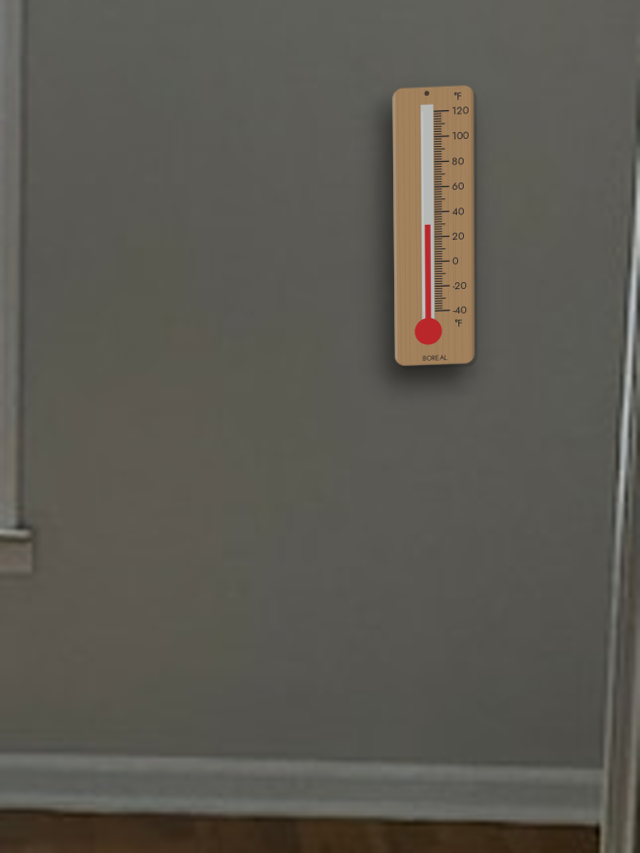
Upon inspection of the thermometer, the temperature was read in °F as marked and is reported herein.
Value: 30 °F
